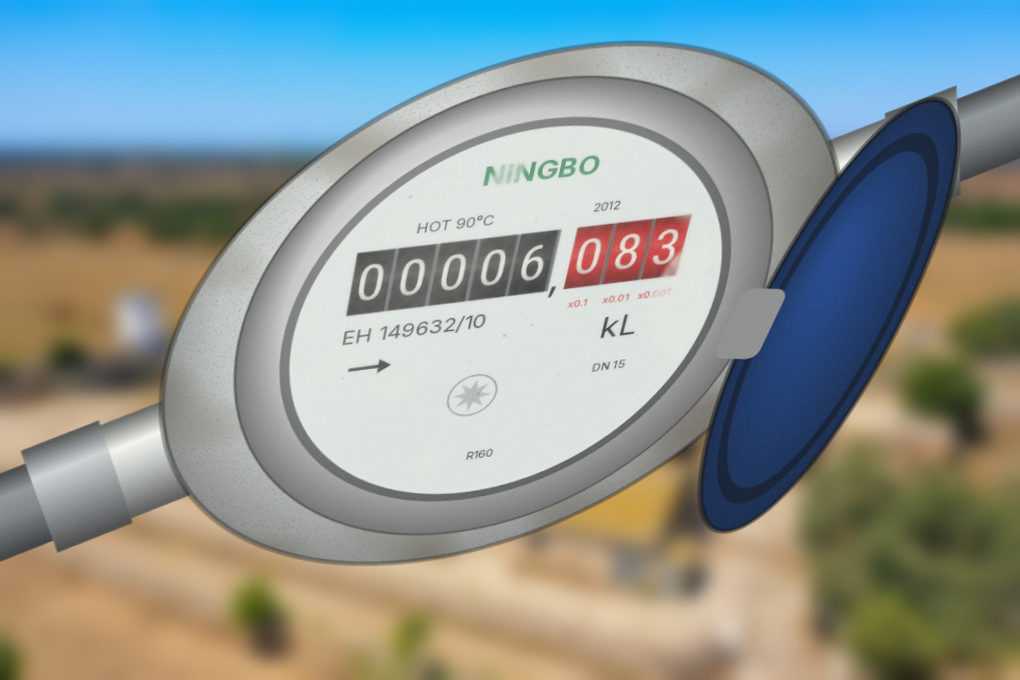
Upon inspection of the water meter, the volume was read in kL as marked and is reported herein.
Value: 6.083 kL
